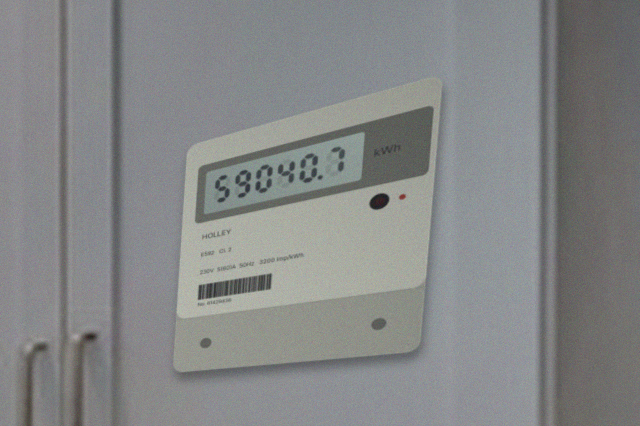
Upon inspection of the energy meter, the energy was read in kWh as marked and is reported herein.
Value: 59040.7 kWh
